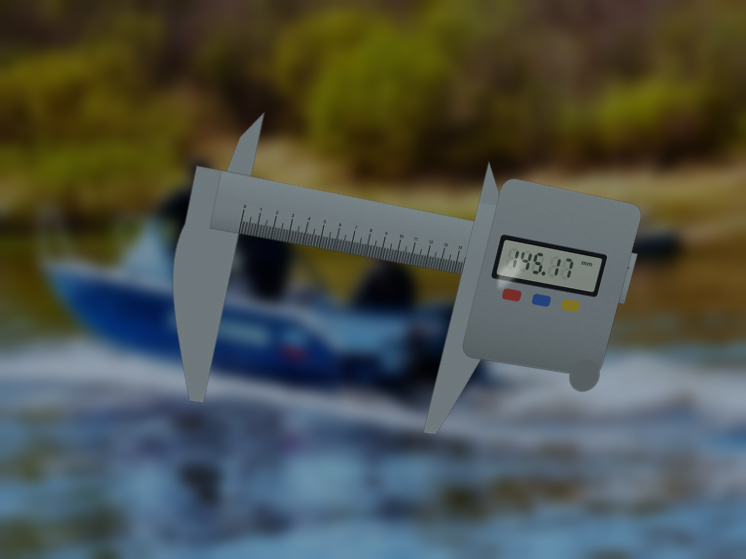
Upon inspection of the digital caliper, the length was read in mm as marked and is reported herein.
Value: 145.17 mm
